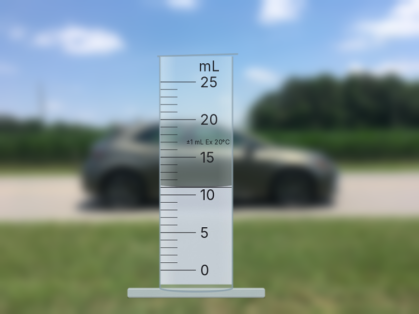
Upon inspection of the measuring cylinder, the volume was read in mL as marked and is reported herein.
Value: 11 mL
